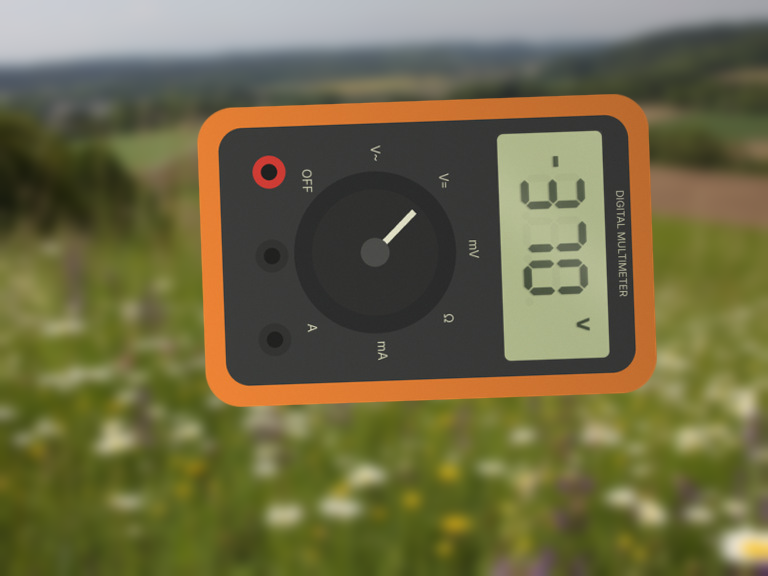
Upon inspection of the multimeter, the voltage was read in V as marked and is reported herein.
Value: -370 V
